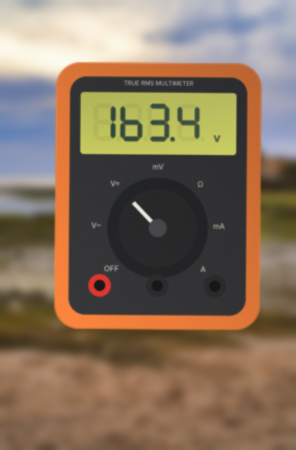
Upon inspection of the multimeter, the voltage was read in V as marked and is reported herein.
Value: 163.4 V
